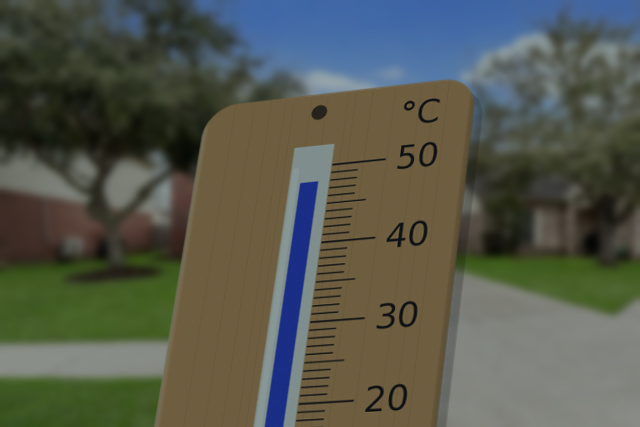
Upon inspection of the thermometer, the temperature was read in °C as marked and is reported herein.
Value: 48 °C
